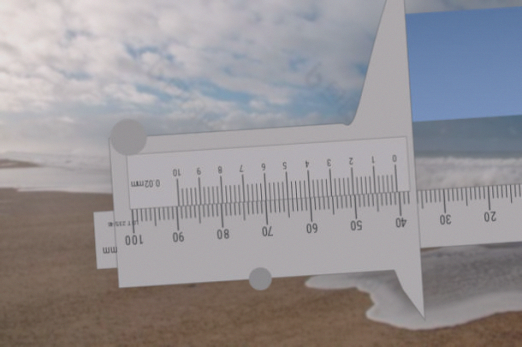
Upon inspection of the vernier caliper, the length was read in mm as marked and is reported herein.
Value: 40.5 mm
